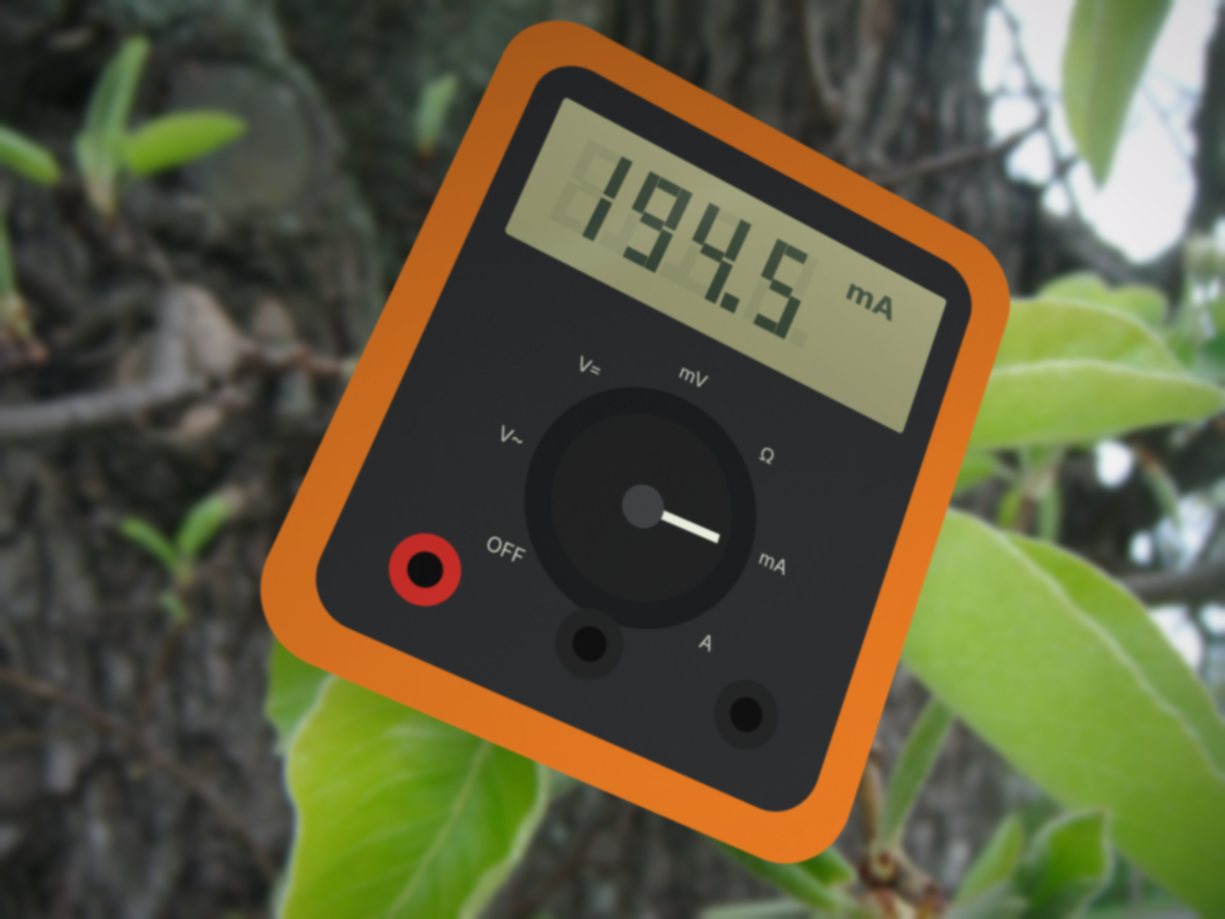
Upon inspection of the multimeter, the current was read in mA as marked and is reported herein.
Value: 194.5 mA
